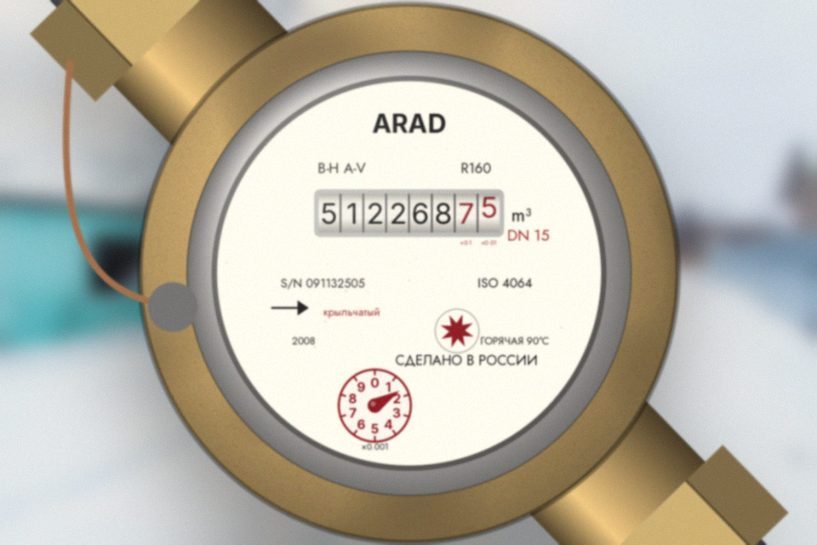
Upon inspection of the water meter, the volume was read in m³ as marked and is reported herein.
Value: 512268.751 m³
